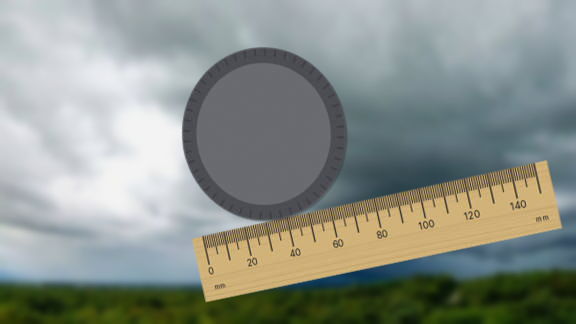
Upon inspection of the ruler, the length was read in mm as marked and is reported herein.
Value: 75 mm
